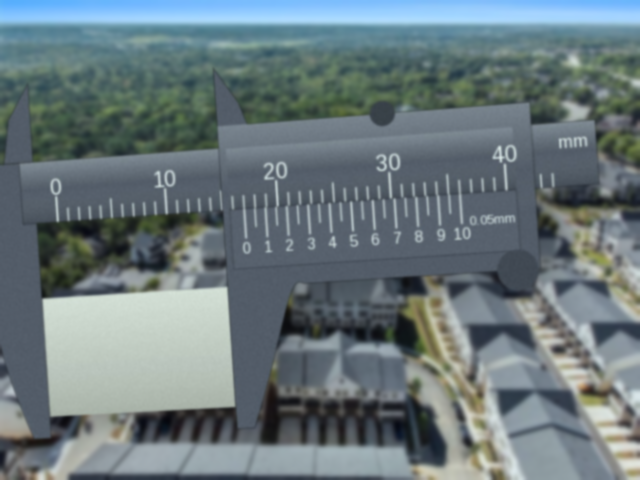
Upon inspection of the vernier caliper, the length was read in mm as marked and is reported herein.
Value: 17.0 mm
